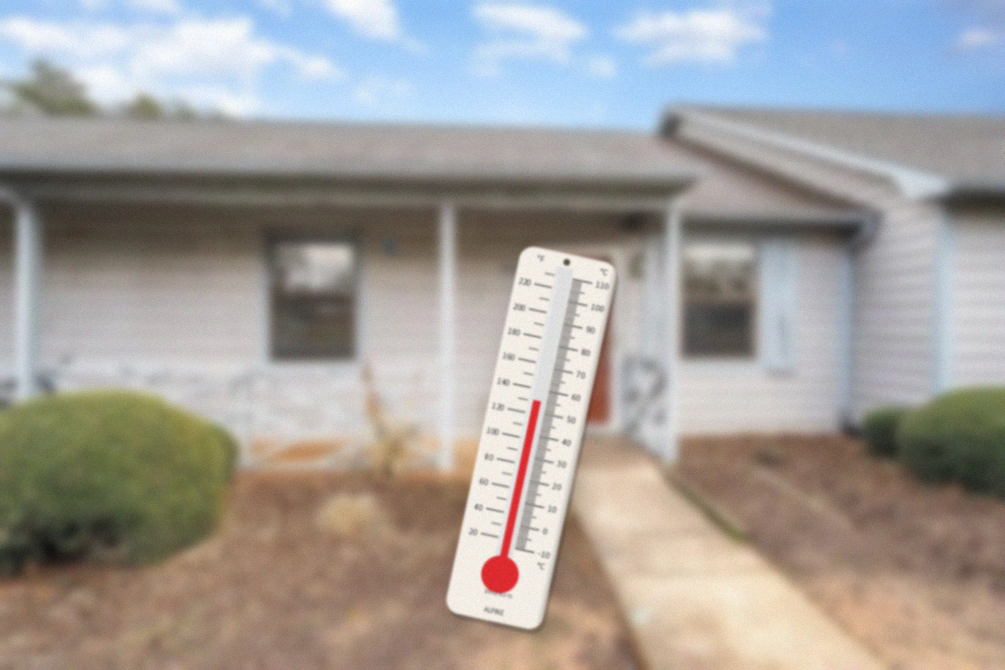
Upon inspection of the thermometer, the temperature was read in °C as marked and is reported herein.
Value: 55 °C
